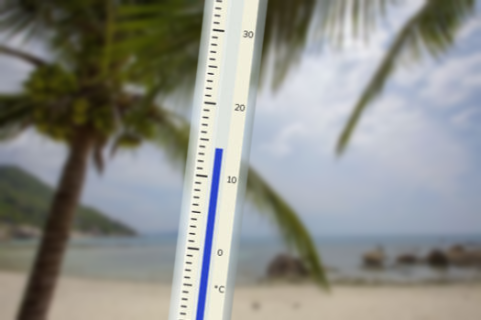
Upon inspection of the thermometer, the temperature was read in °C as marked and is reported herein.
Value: 14 °C
